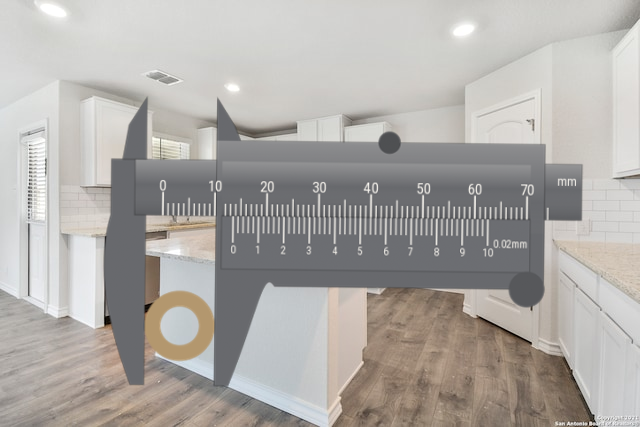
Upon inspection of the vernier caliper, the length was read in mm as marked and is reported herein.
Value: 13.5 mm
